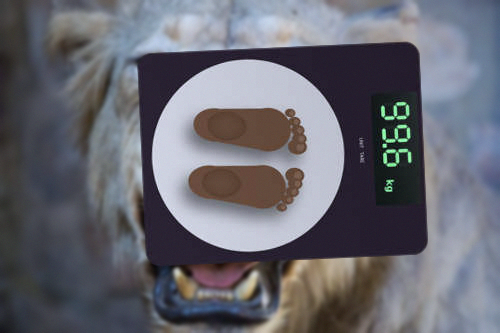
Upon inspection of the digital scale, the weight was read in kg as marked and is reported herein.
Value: 99.6 kg
